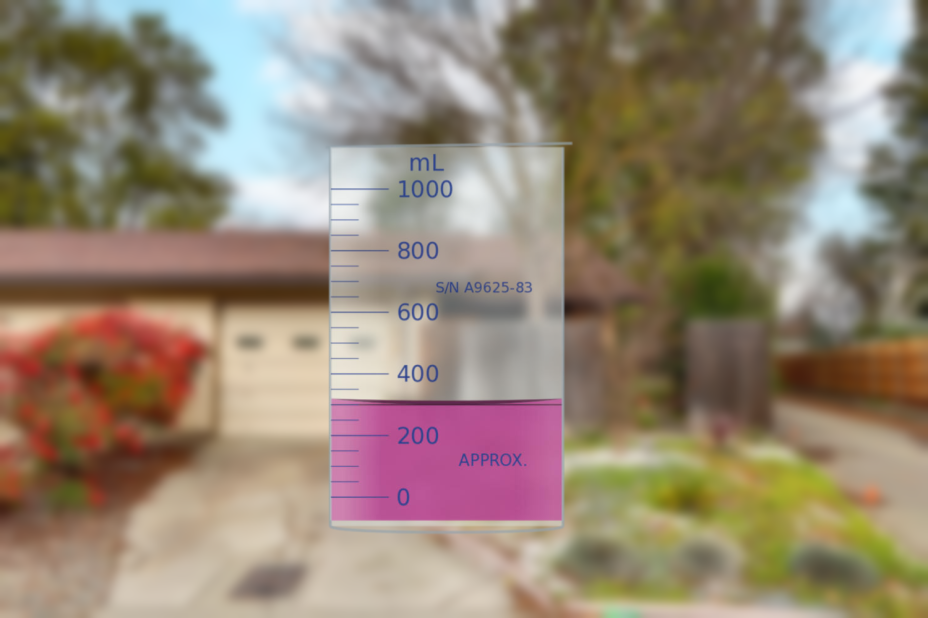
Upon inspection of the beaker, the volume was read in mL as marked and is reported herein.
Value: 300 mL
